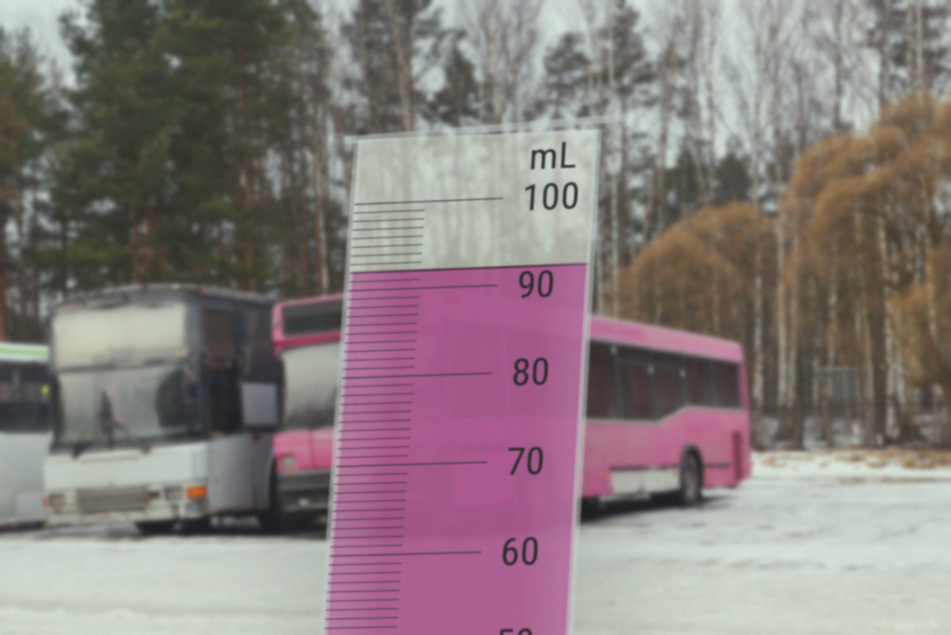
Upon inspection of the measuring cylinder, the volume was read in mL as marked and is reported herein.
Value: 92 mL
